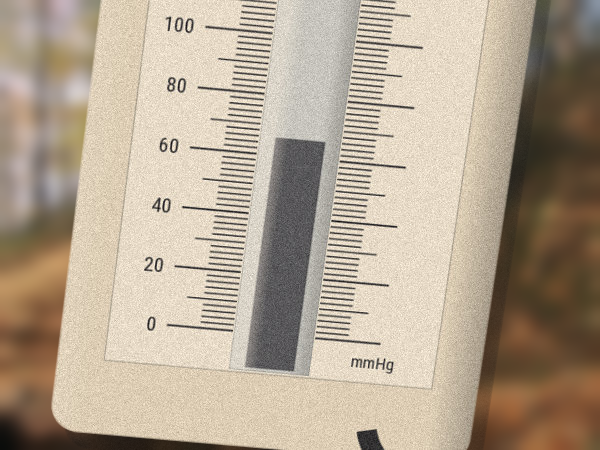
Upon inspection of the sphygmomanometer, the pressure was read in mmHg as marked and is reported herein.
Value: 66 mmHg
